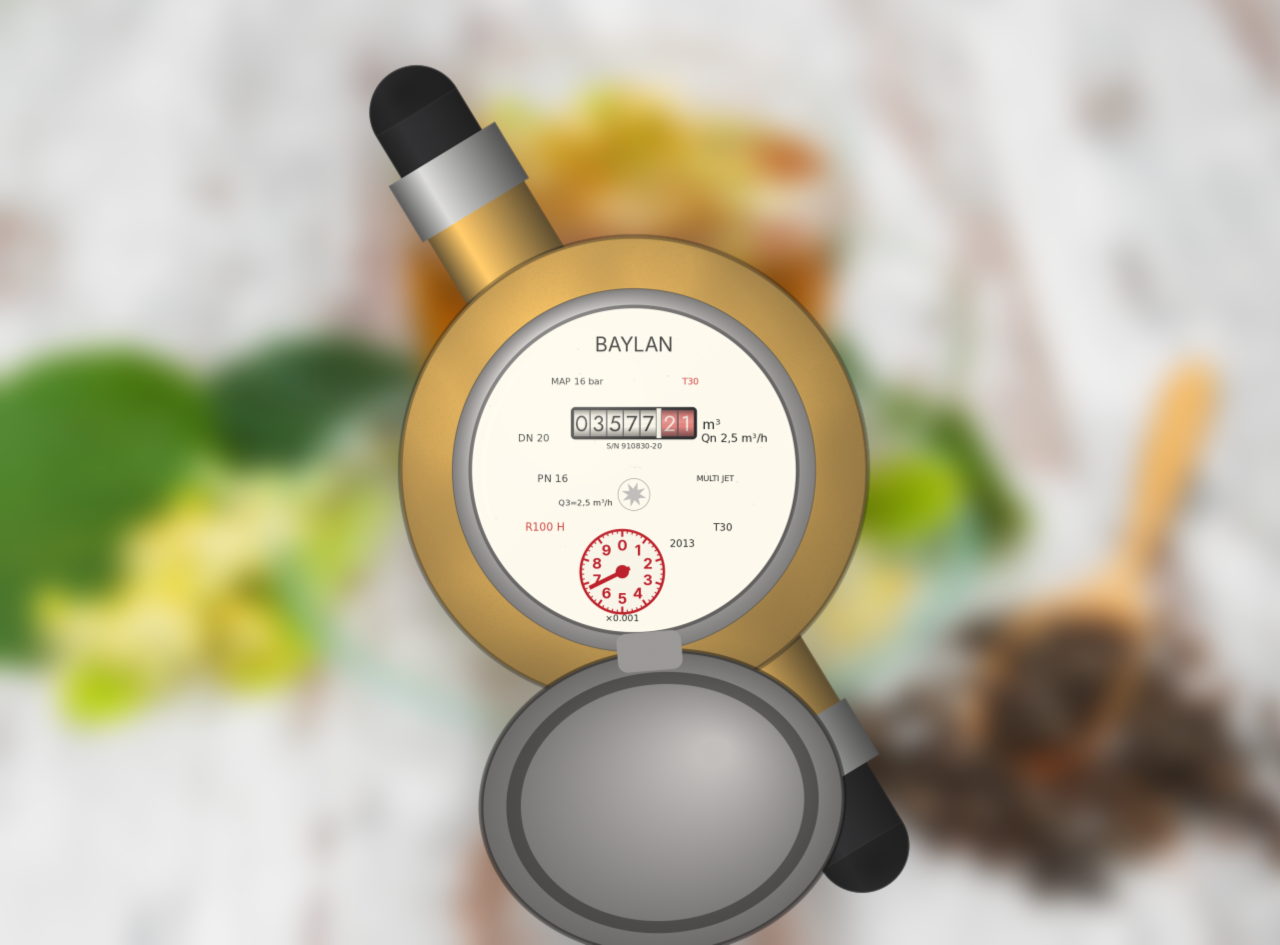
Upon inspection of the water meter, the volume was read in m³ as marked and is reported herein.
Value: 3577.216 m³
